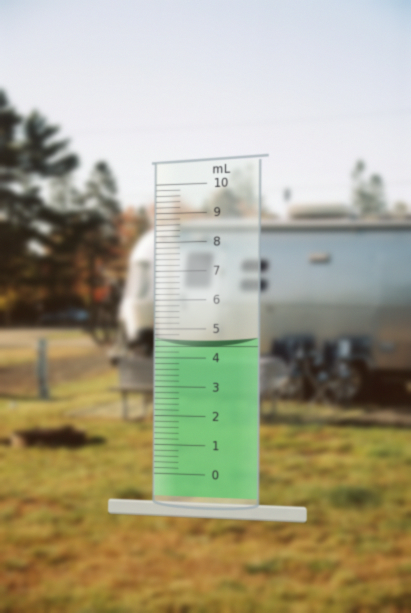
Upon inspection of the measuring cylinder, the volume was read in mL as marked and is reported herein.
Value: 4.4 mL
